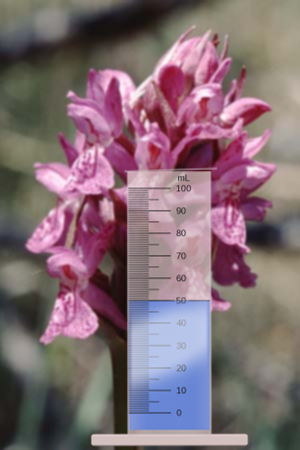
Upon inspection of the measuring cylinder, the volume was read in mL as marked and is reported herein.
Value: 50 mL
